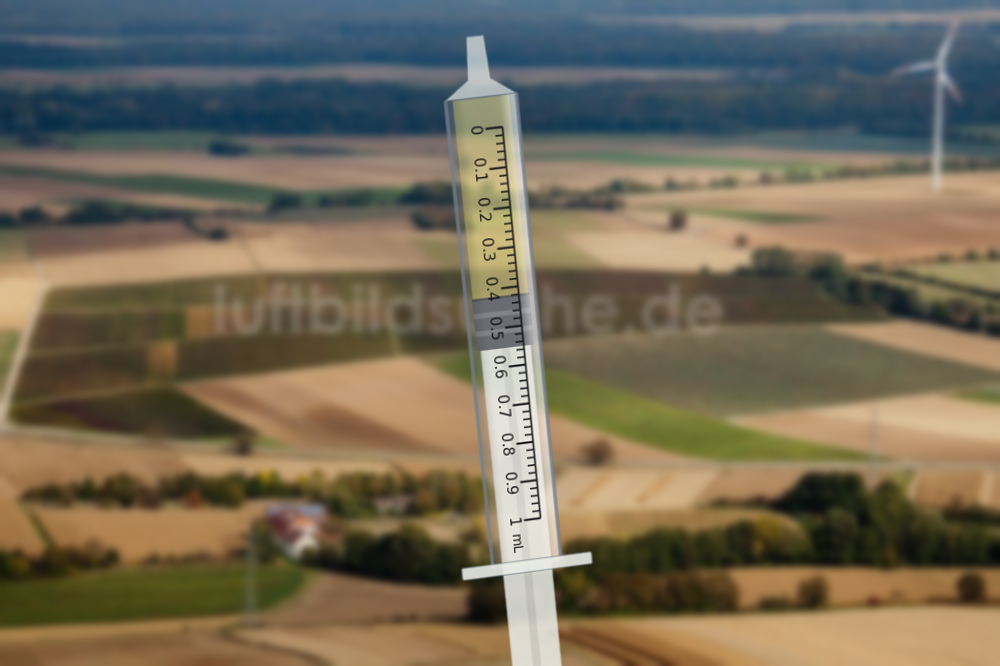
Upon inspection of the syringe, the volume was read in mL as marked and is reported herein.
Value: 0.42 mL
